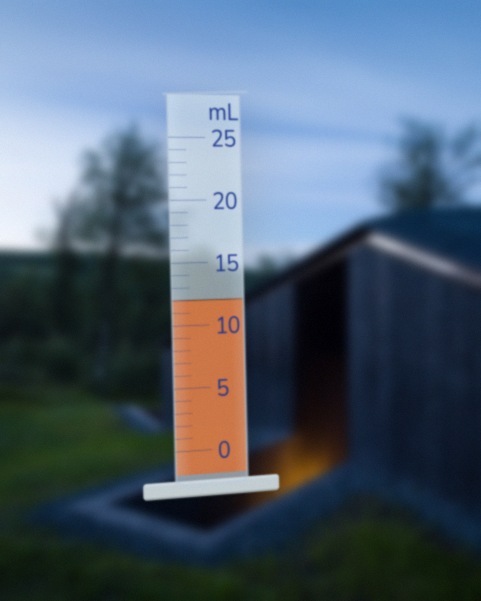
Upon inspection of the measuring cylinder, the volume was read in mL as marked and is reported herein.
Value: 12 mL
